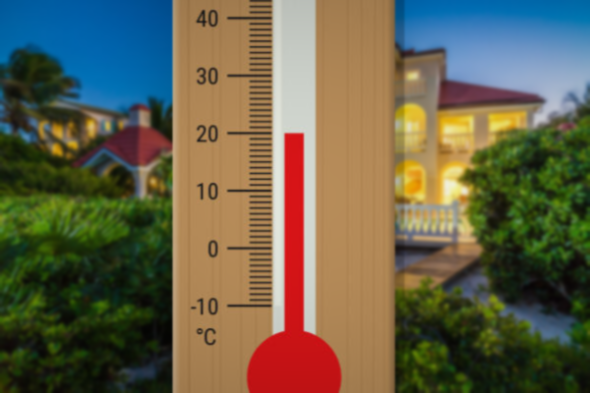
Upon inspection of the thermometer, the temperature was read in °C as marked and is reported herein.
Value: 20 °C
